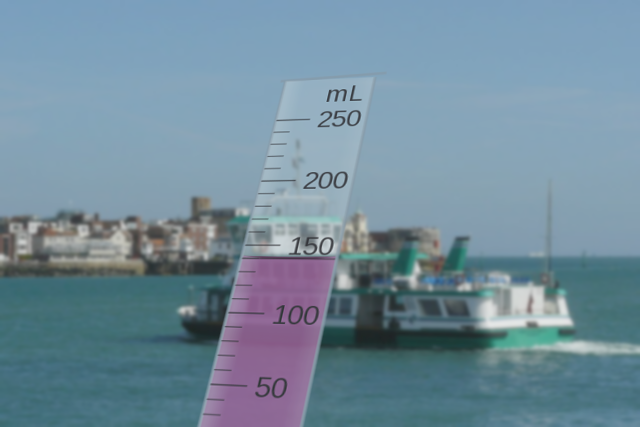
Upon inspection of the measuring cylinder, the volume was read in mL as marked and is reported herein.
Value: 140 mL
